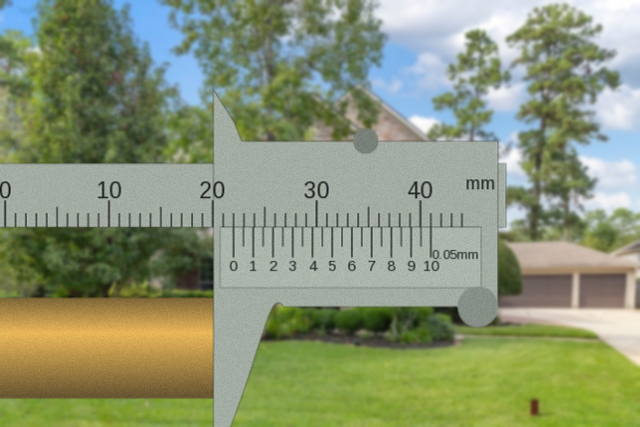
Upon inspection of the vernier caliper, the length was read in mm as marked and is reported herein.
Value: 22.0 mm
